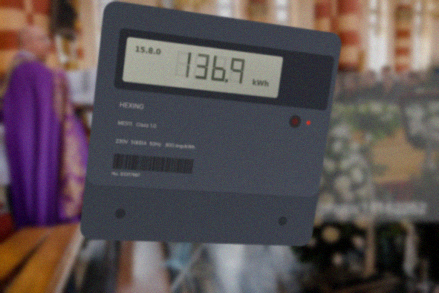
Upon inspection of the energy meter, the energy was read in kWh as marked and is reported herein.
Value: 136.9 kWh
